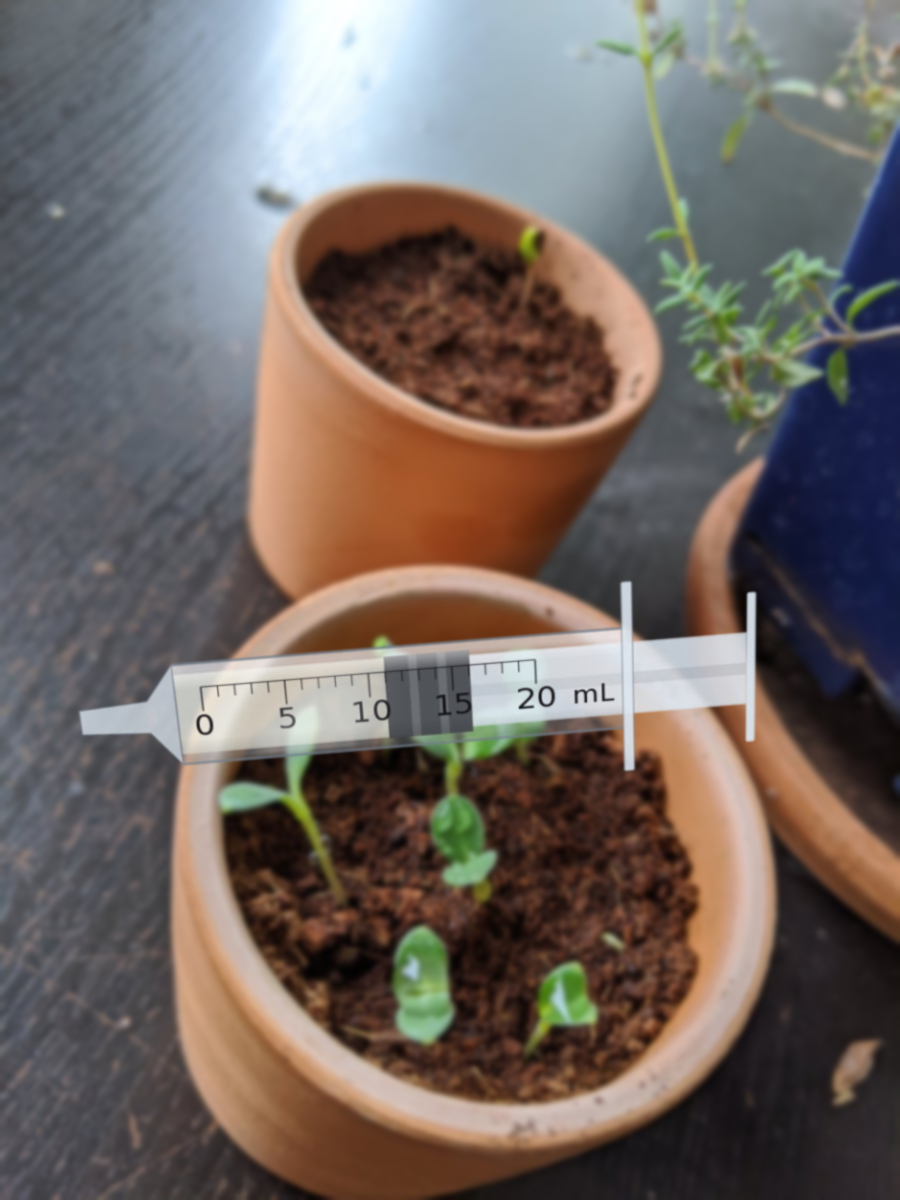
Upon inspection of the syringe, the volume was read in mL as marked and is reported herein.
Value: 11 mL
